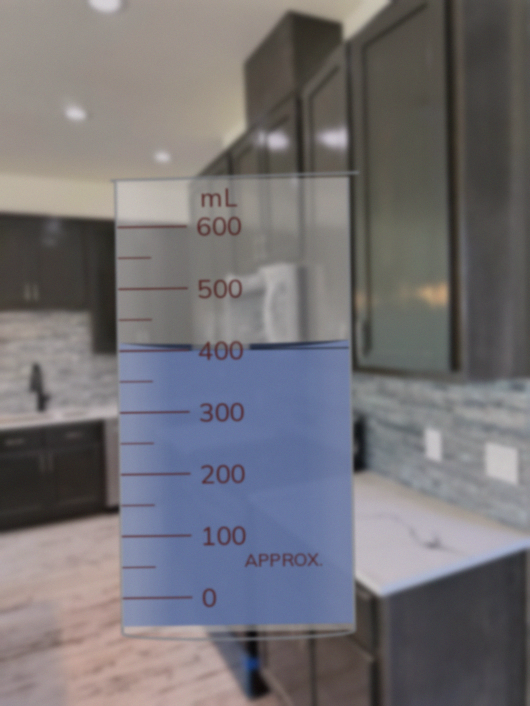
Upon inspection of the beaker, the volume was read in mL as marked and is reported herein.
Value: 400 mL
